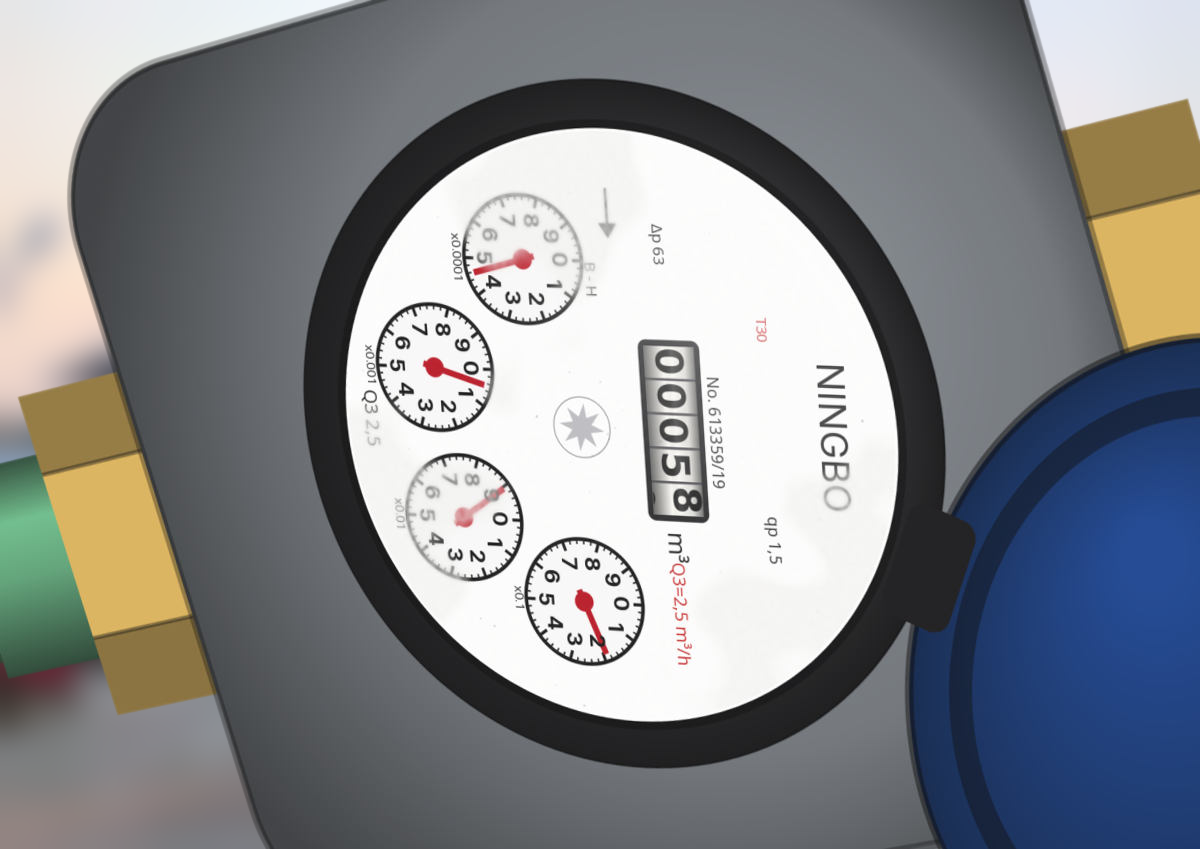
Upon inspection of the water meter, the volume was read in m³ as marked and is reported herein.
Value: 58.1904 m³
